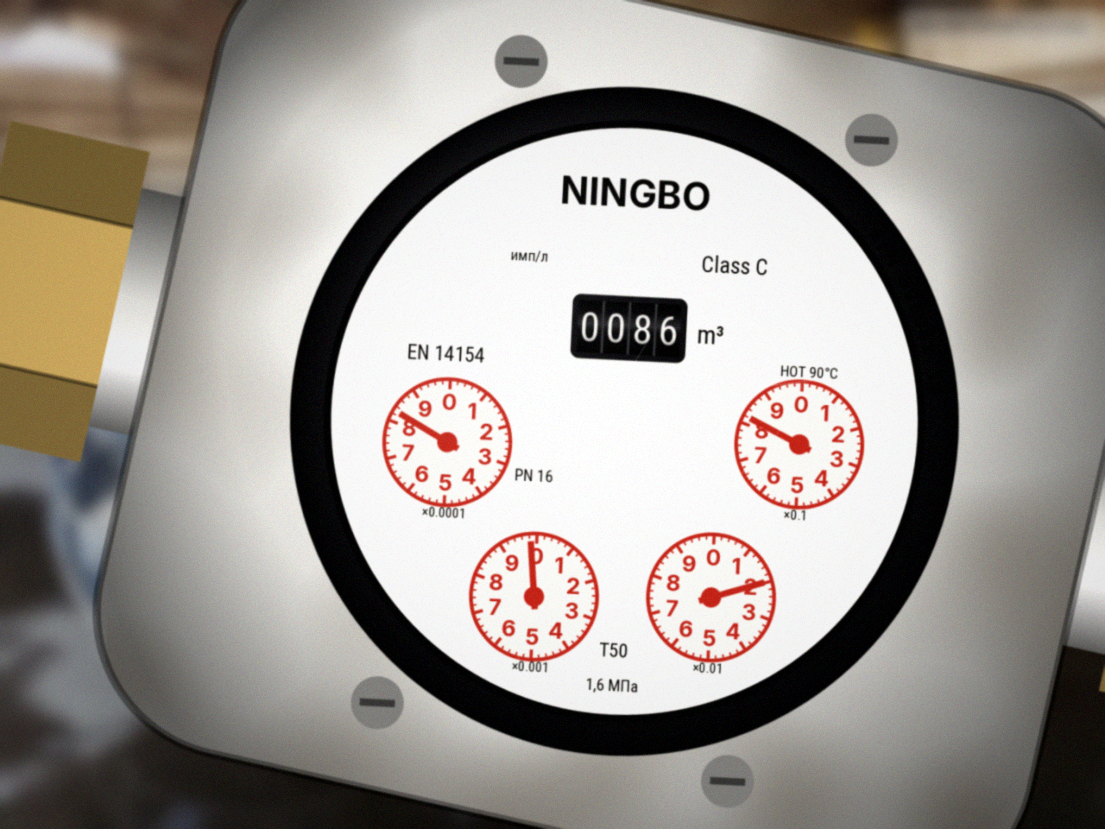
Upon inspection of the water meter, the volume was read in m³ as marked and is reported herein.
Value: 86.8198 m³
